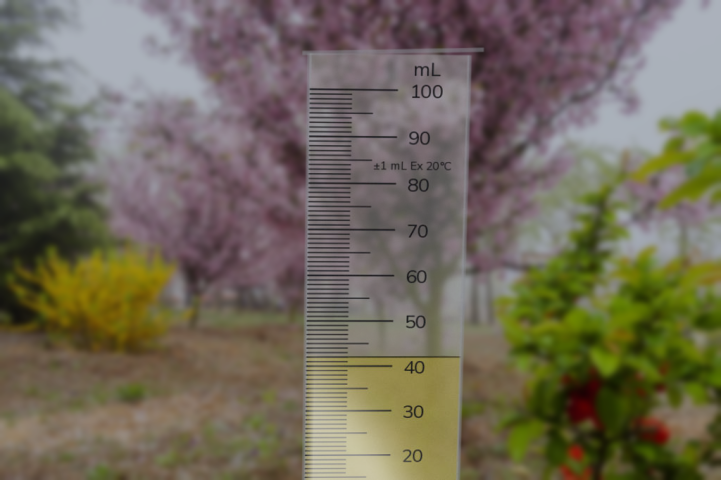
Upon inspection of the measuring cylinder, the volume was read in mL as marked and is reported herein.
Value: 42 mL
